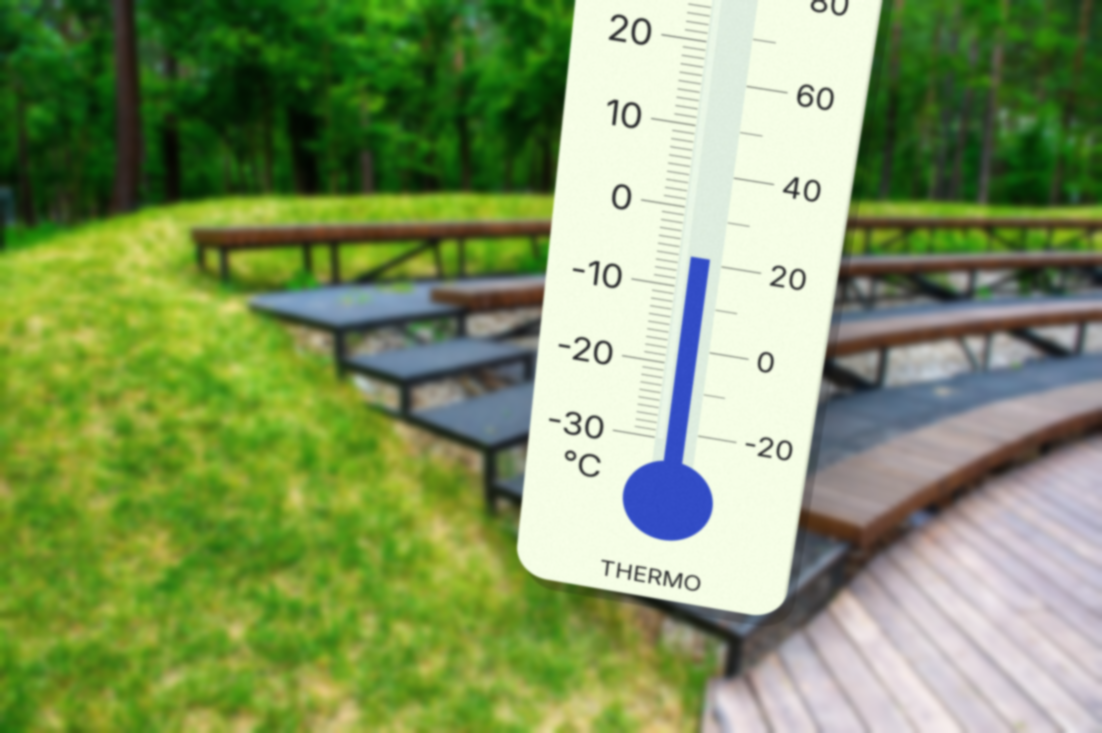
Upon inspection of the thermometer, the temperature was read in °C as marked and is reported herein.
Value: -6 °C
